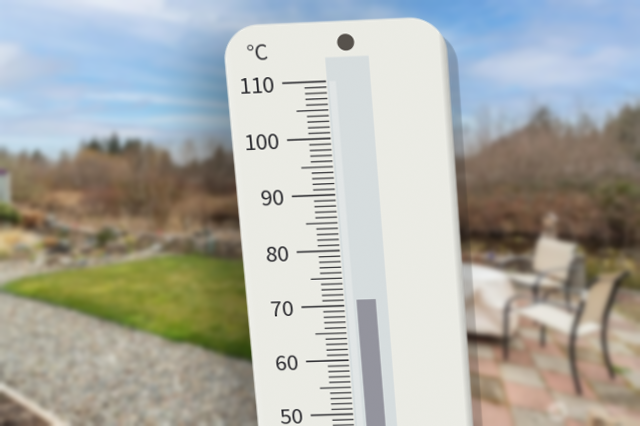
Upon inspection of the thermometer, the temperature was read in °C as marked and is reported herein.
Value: 71 °C
